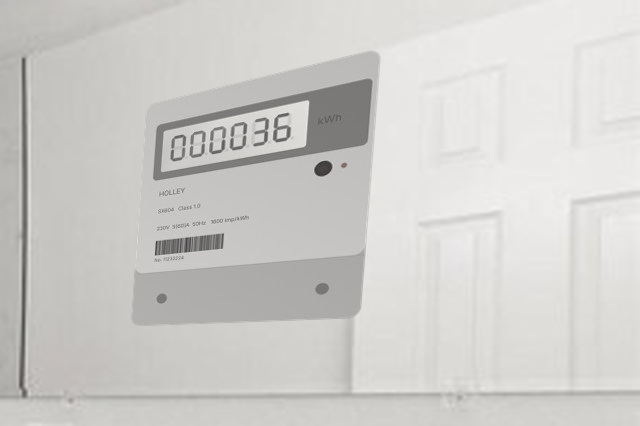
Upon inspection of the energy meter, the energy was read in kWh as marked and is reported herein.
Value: 36 kWh
